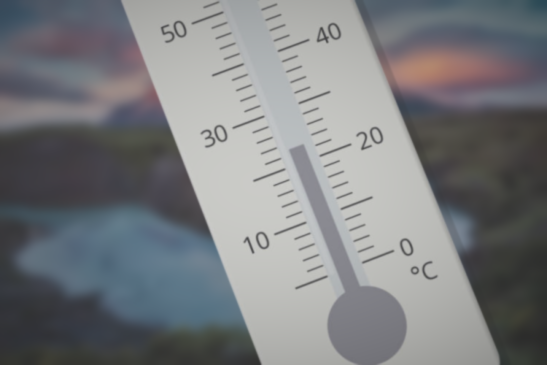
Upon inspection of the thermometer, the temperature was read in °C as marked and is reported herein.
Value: 23 °C
